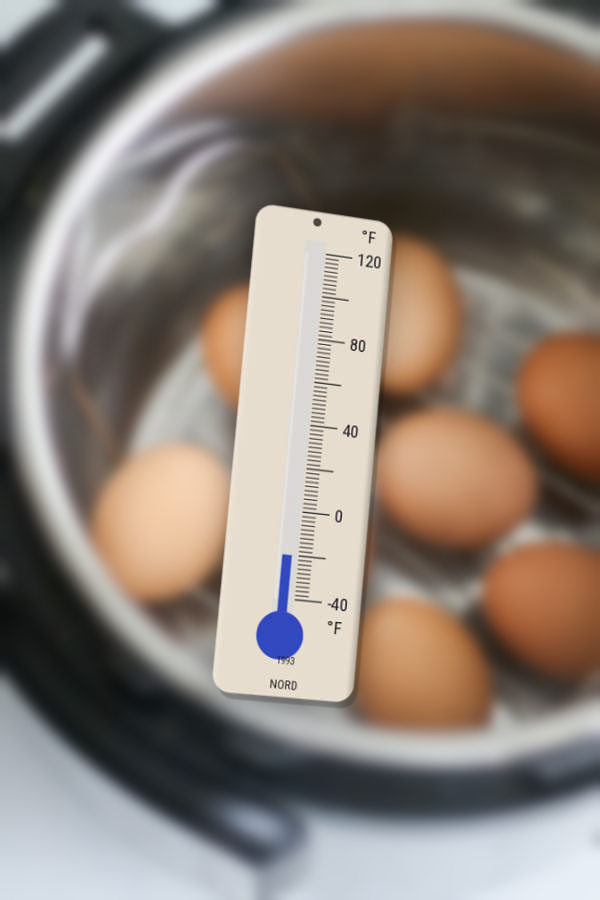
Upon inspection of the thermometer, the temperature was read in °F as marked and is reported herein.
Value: -20 °F
